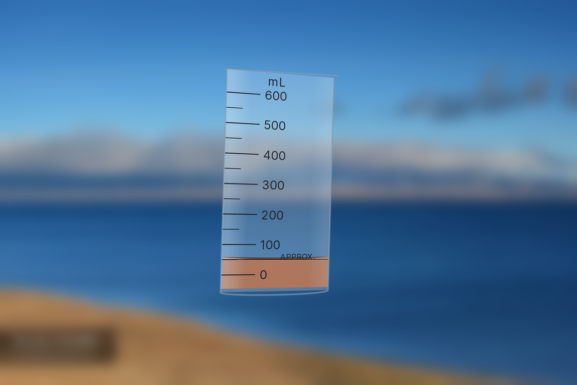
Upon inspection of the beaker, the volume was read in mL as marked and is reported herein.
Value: 50 mL
